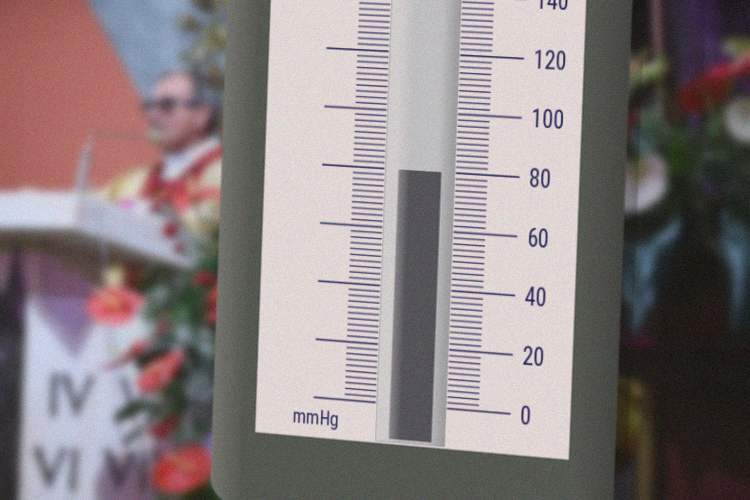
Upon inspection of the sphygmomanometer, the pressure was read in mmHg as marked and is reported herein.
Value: 80 mmHg
